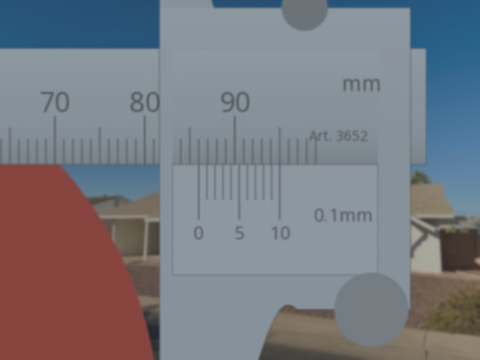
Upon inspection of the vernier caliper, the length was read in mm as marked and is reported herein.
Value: 86.0 mm
